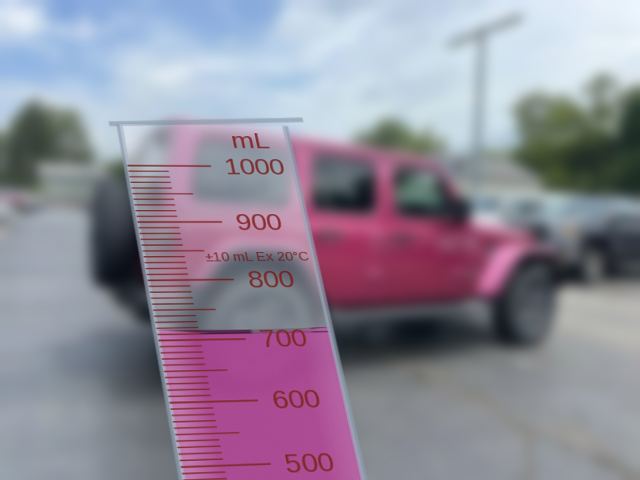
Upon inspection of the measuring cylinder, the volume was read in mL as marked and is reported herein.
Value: 710 mL
